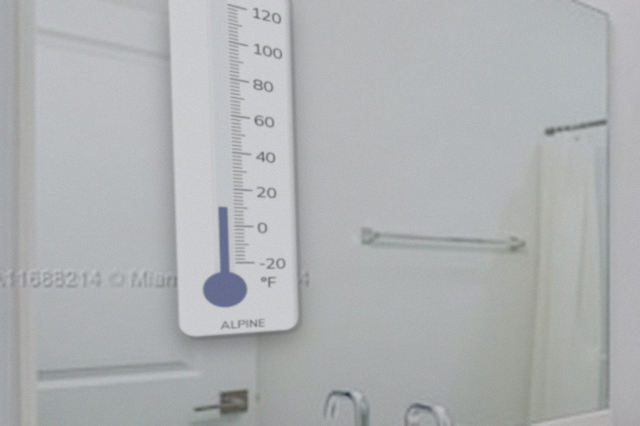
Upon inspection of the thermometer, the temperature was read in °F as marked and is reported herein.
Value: 10 °F
